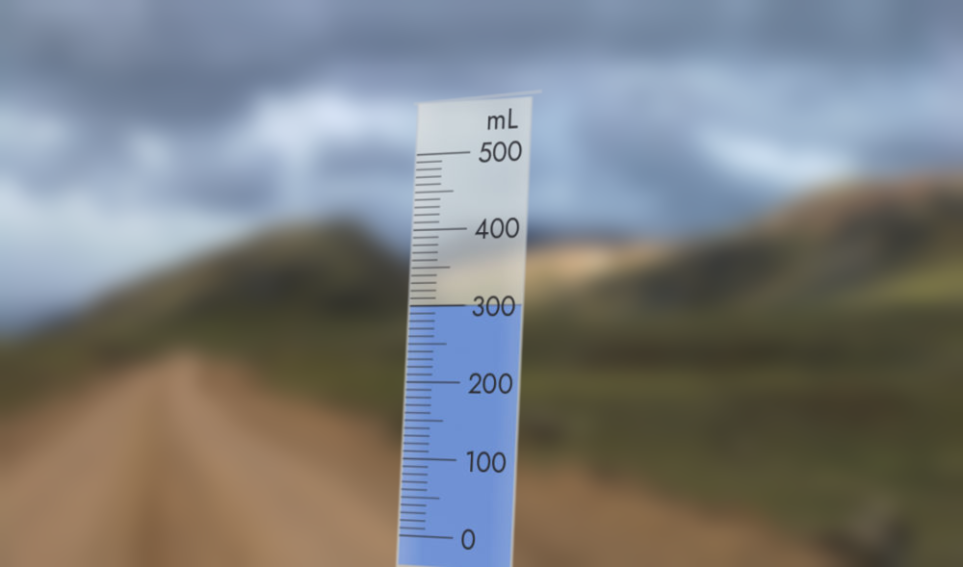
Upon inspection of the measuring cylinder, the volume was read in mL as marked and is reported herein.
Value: 300 mL
